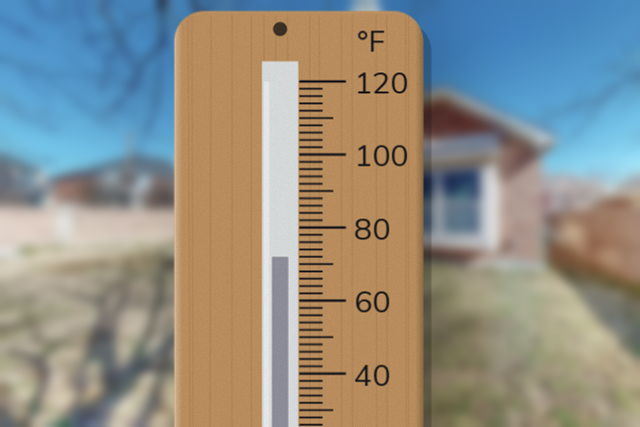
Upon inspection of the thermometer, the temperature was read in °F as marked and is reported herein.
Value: 72 °F
